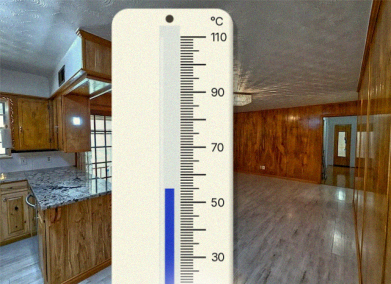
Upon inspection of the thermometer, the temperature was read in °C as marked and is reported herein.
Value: 55 °C
